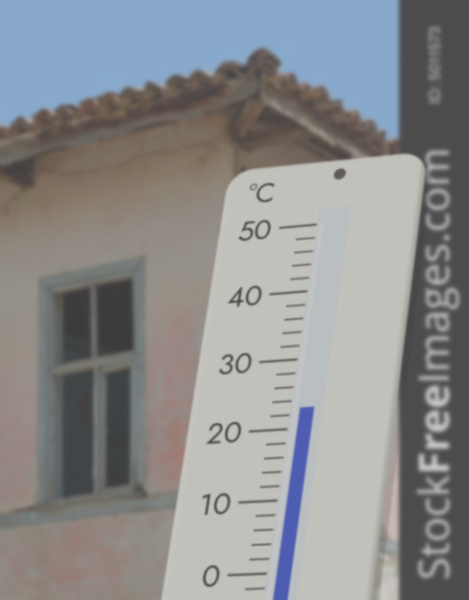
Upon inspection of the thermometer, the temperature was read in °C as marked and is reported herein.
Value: 23 °C
